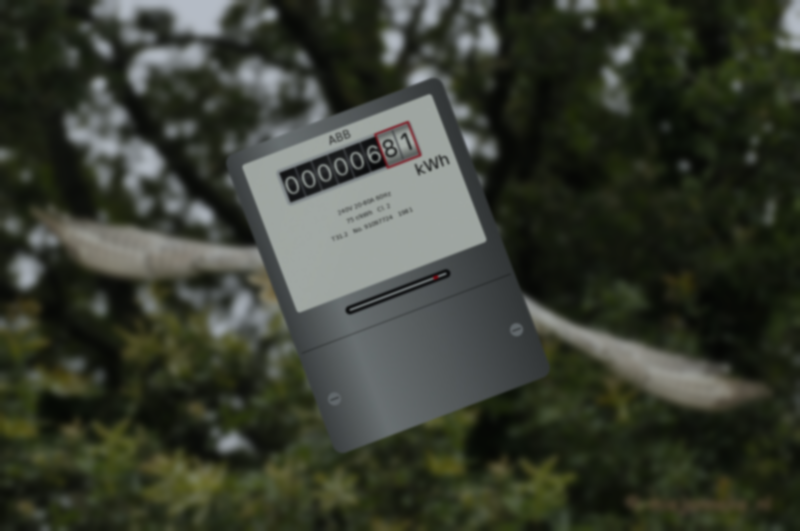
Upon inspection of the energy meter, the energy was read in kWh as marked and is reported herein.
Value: 6.81 kWh
